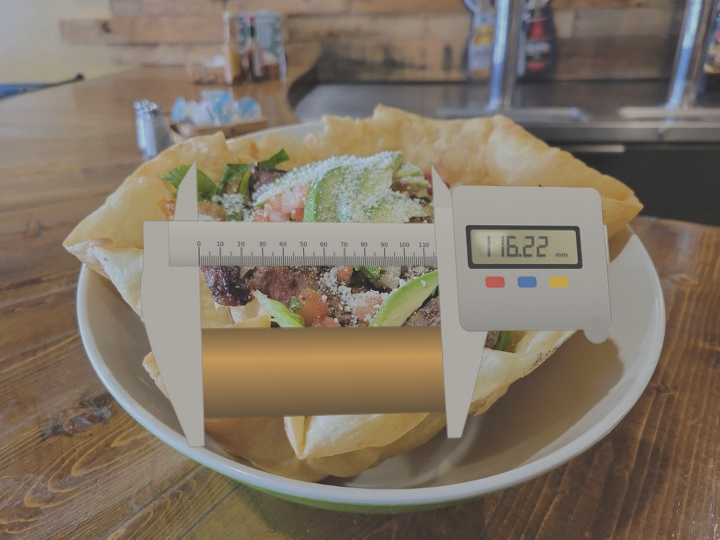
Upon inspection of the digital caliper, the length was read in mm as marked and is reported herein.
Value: 116.22 mm
